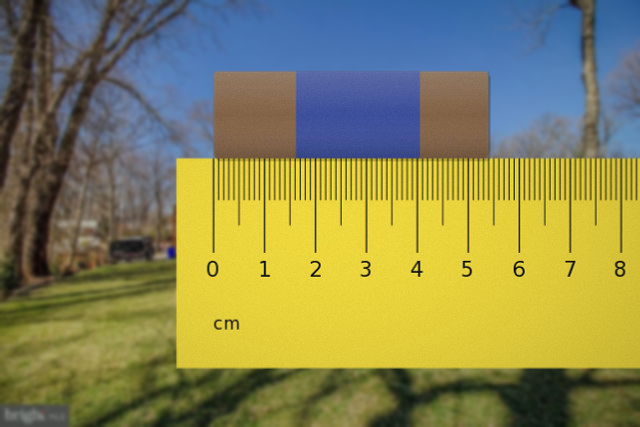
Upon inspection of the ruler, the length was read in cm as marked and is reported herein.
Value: 5.4 cm
